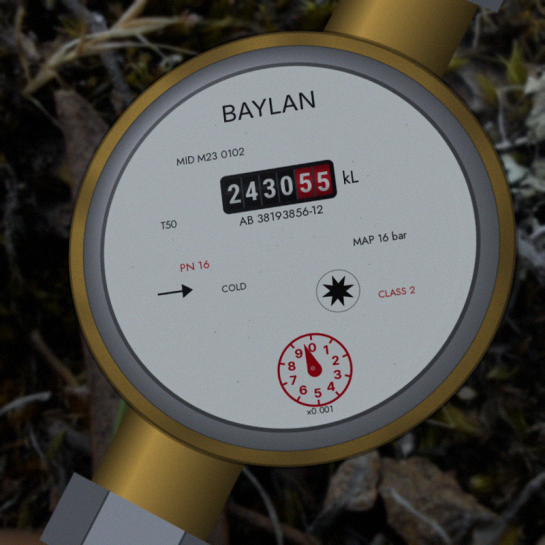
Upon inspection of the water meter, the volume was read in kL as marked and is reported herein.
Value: 2430.549 kL
